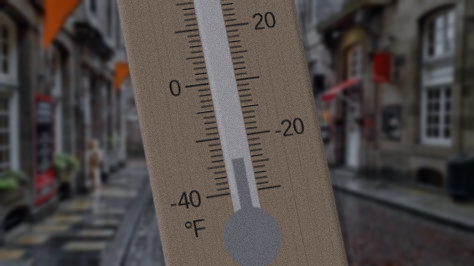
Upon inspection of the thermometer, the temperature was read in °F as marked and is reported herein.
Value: -28 °F
